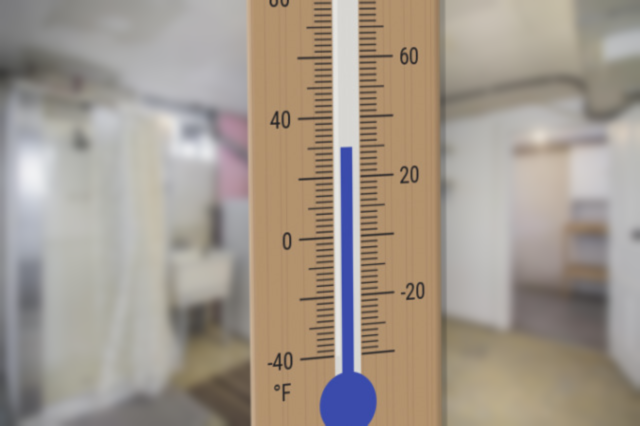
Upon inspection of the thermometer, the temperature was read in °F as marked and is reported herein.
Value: 30 °F
